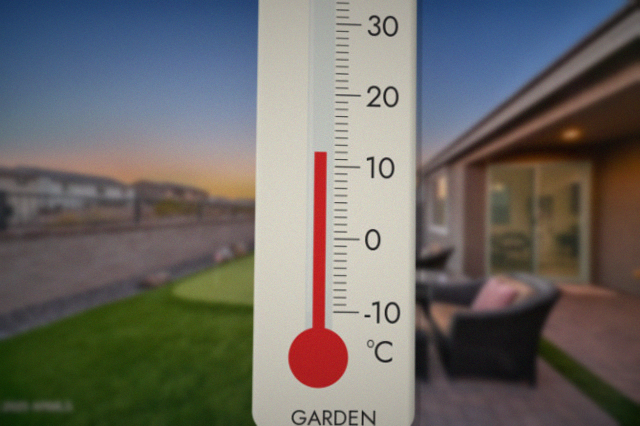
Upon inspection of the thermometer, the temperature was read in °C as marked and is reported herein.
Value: 12 °C
